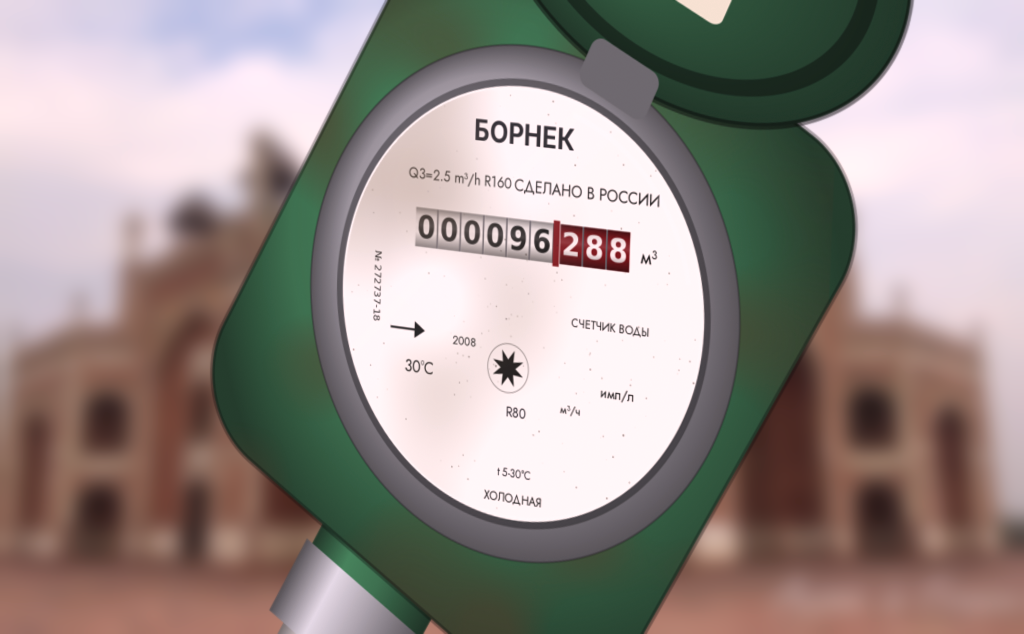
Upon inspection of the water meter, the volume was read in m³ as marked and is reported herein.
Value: 96.288 m³
